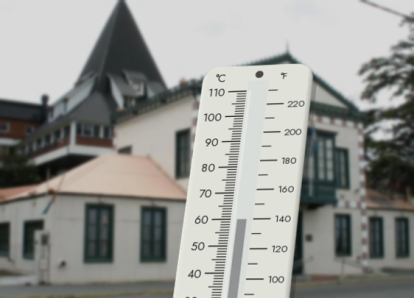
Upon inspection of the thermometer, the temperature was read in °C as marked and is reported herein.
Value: 60 °C
